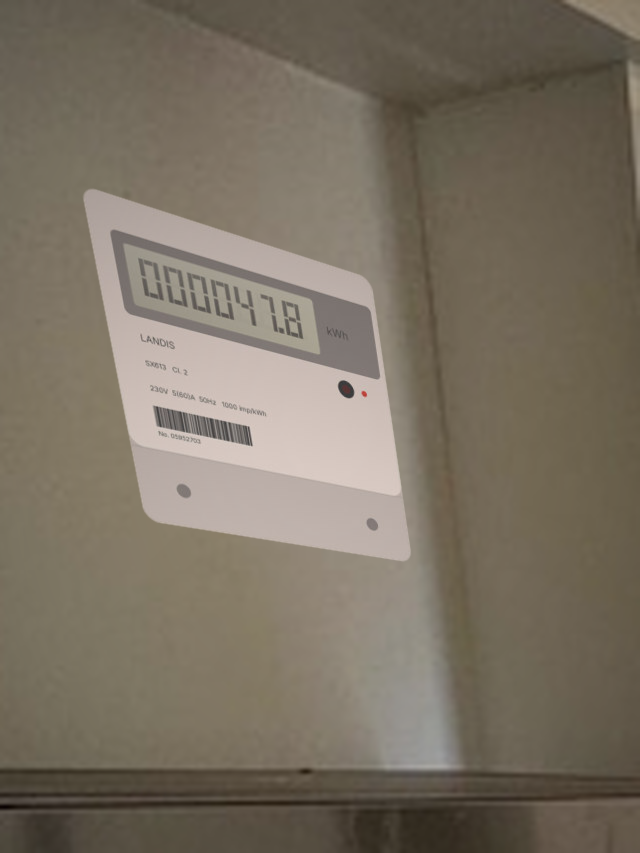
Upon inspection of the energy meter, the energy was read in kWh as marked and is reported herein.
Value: 47.8 kWh
